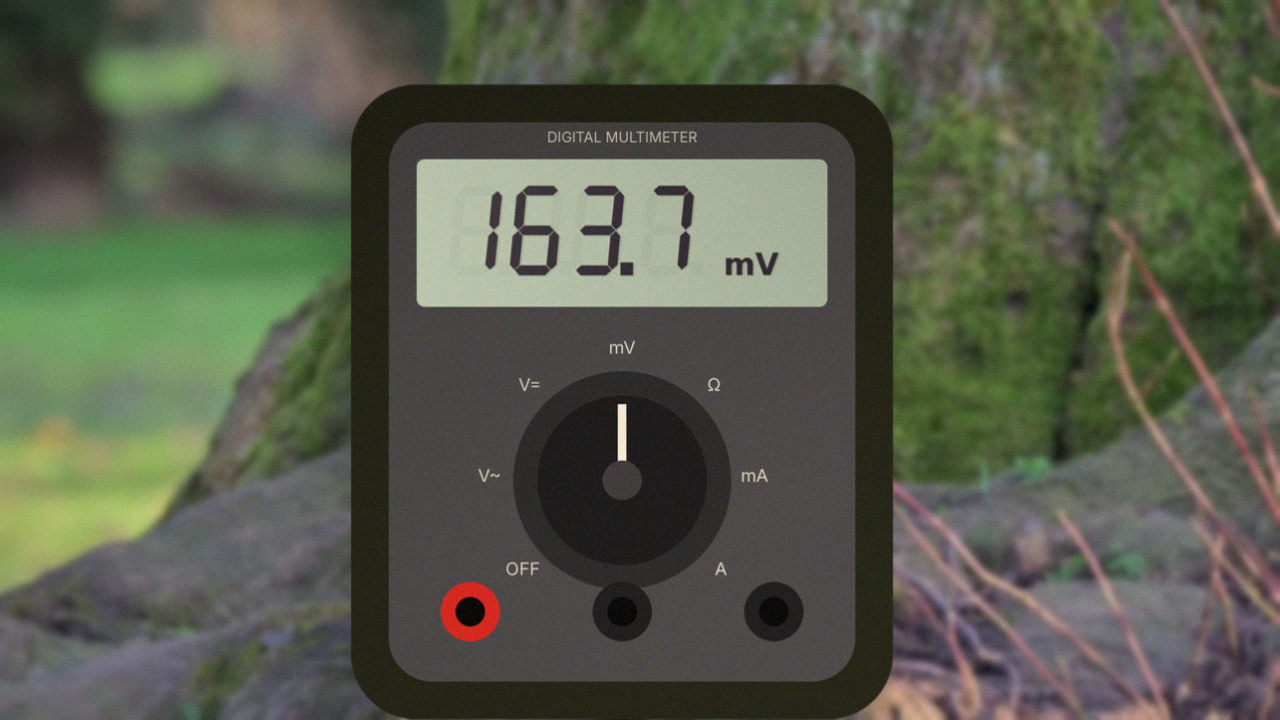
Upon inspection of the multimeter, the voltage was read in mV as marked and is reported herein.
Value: 163.7 mV
